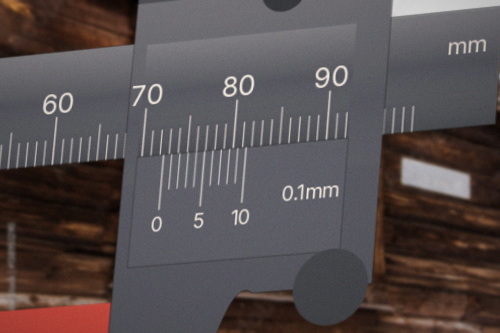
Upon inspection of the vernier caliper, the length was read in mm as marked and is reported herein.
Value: 72.4 mm
